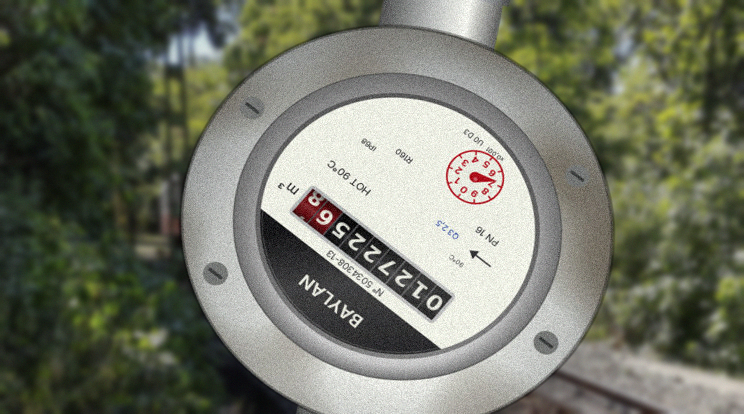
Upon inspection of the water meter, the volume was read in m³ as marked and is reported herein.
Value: 127225.676 m³
